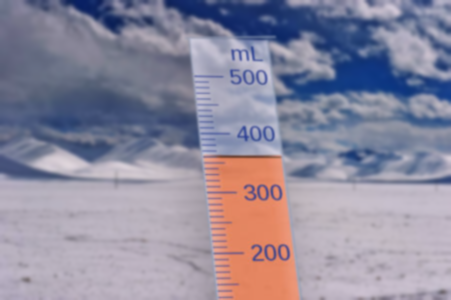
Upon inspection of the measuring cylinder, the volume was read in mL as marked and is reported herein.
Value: 360 mL
